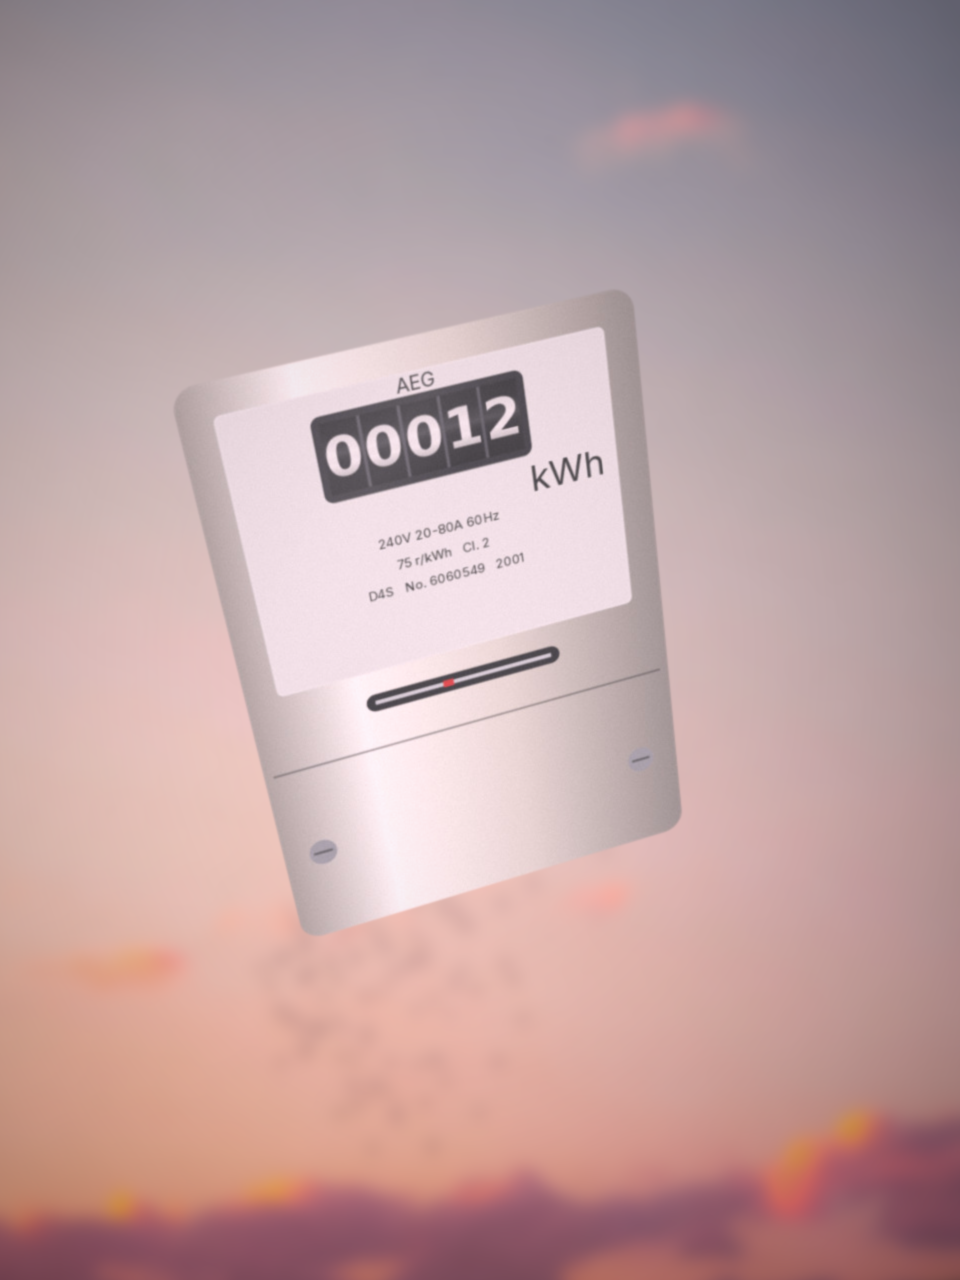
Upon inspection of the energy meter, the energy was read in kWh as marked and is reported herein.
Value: 12 kWh
